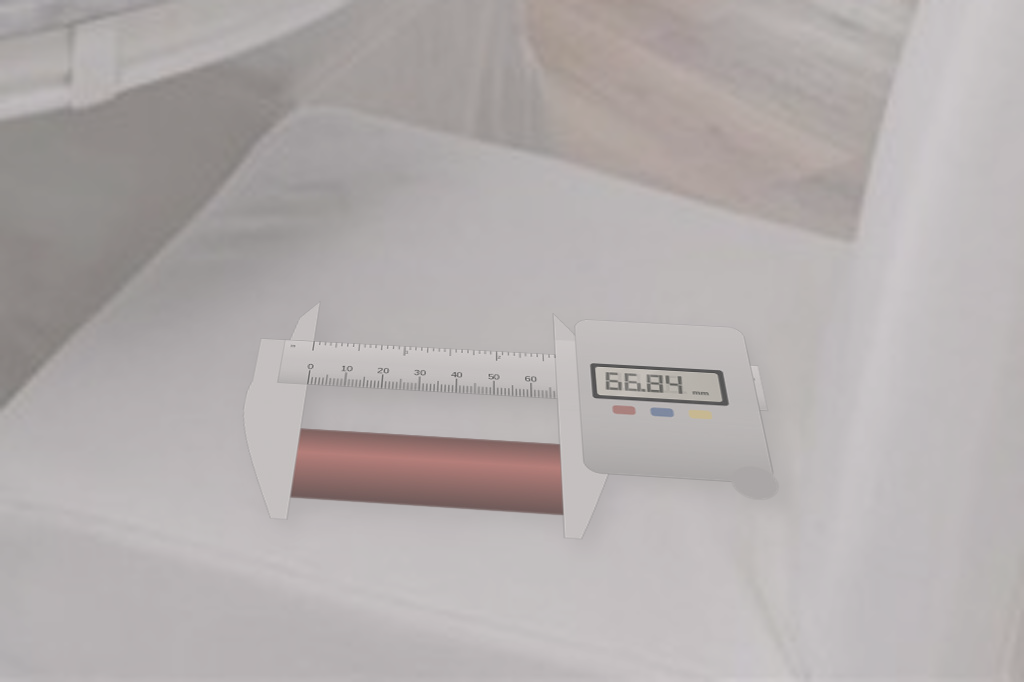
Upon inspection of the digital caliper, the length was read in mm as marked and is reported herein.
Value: 66.84 mm
